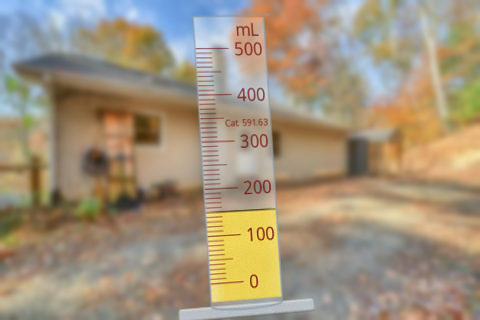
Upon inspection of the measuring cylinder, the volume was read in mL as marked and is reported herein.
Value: 150 mL
